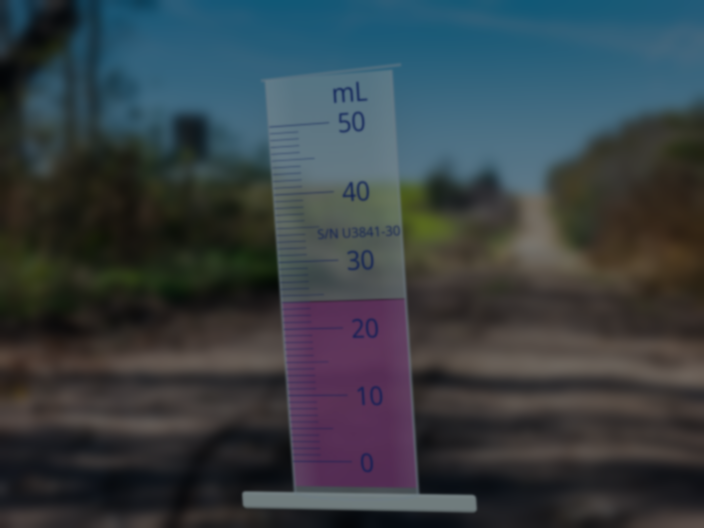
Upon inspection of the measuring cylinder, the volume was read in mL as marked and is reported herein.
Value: 24 mL
